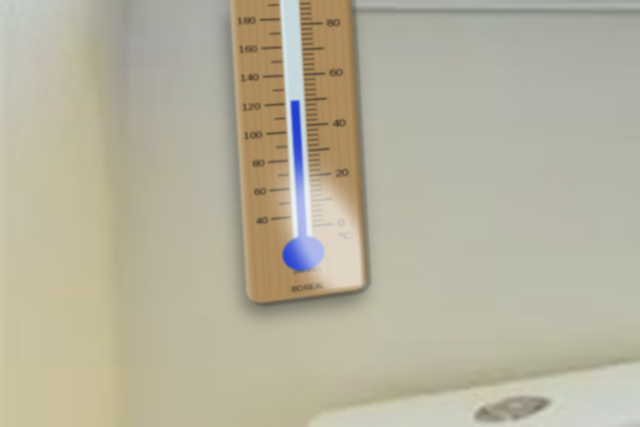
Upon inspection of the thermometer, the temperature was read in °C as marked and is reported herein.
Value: 50 °C
